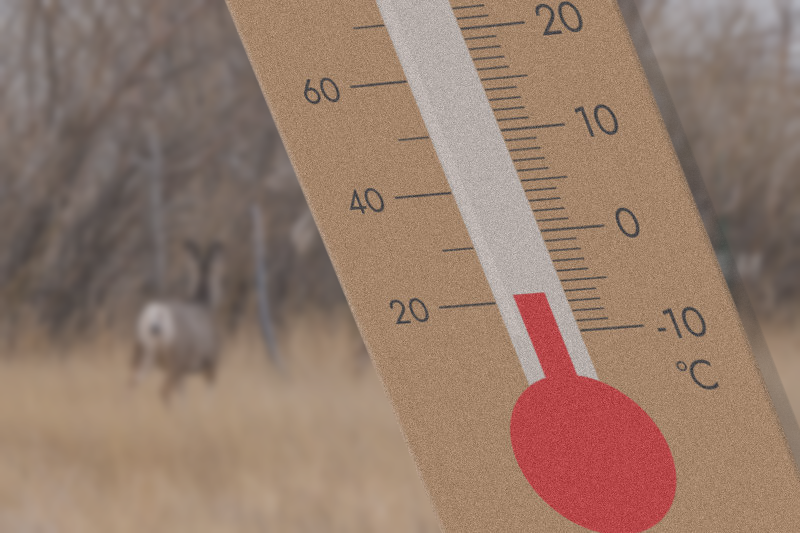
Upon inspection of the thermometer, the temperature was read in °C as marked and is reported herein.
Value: -6 °C
